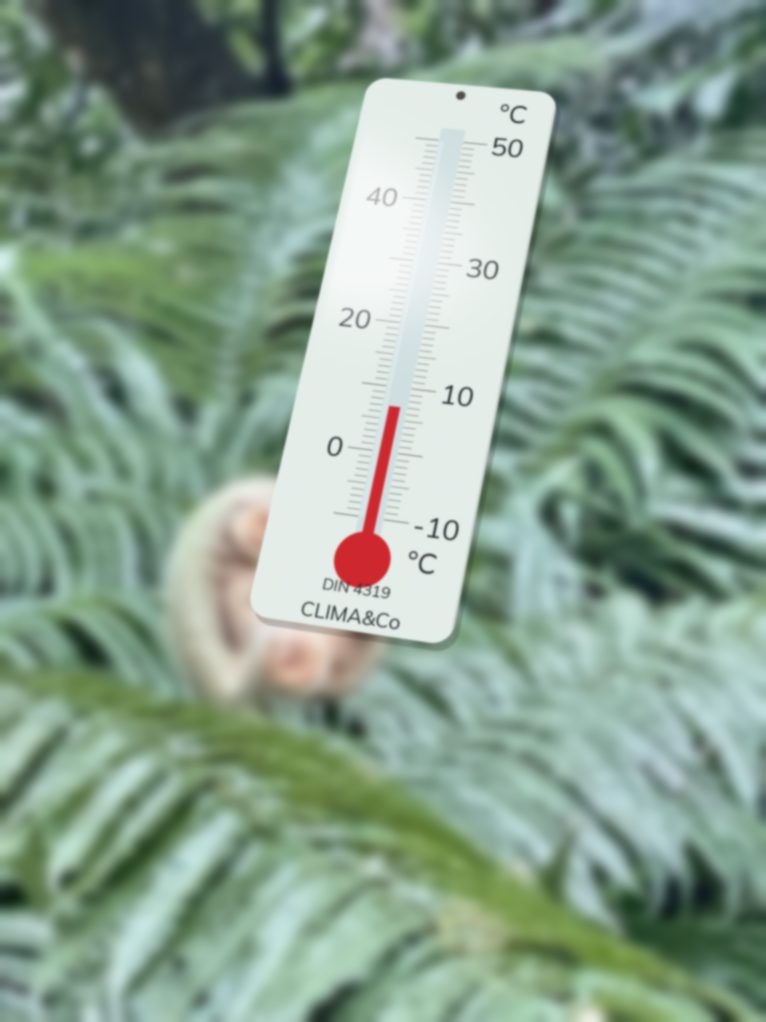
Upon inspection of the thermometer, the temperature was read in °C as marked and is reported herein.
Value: 7 °C
